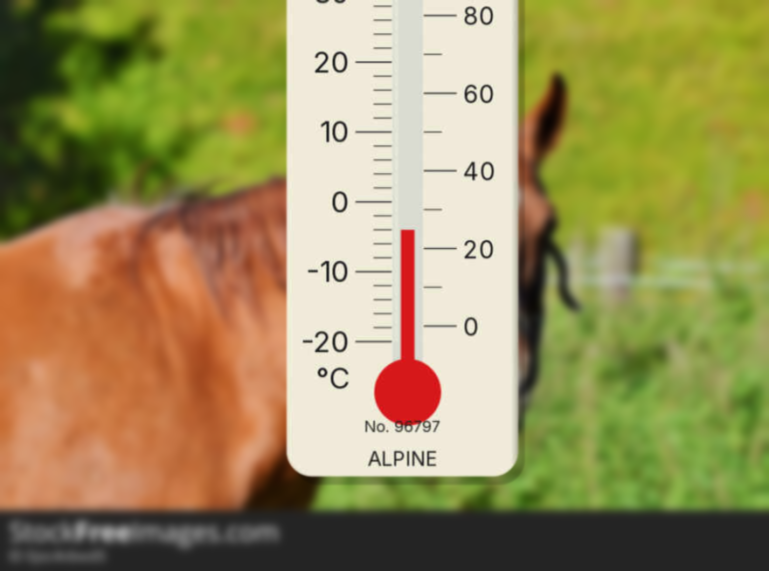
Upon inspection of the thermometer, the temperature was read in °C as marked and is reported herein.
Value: -4 °C
